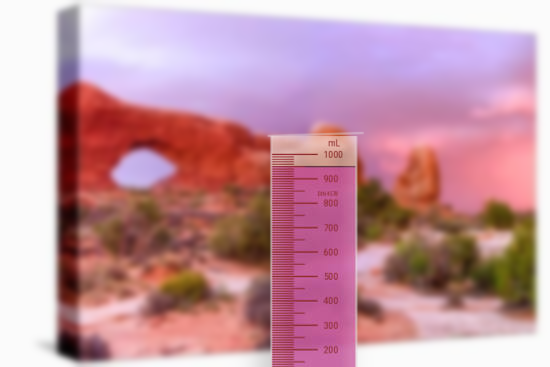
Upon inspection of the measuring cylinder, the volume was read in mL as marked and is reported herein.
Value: 950 mL
